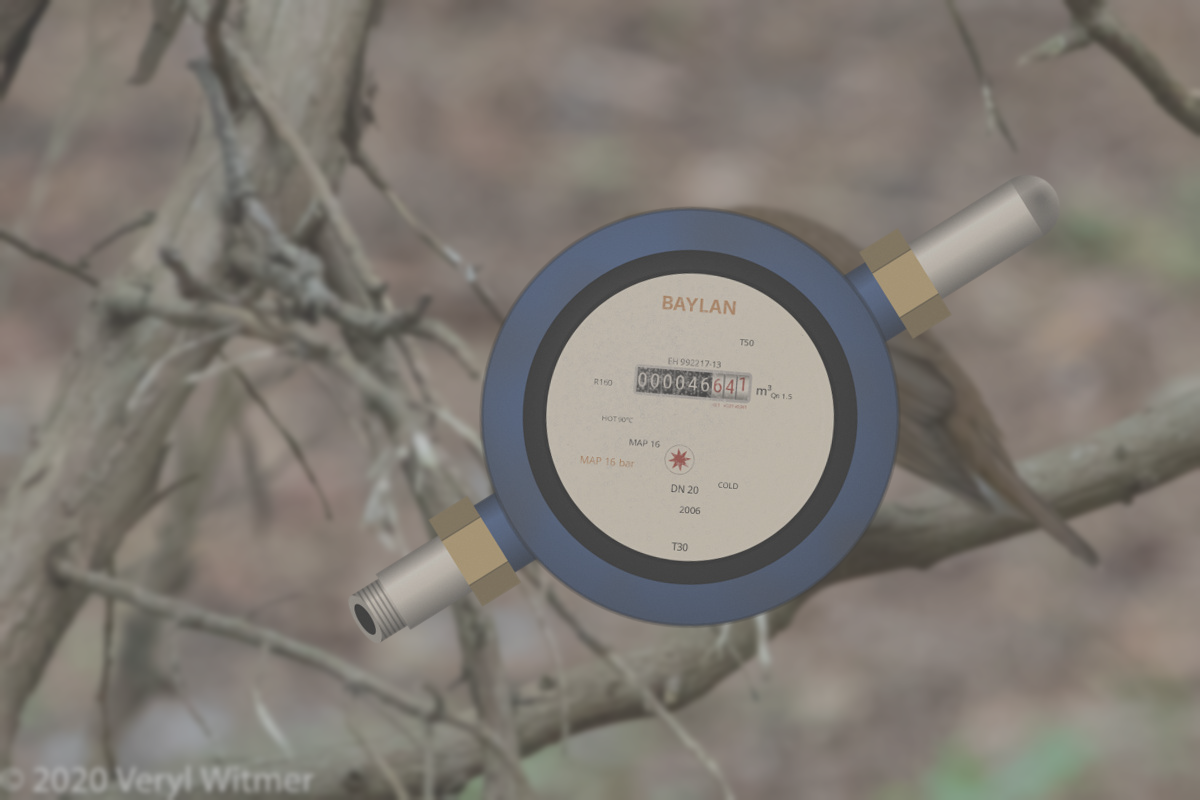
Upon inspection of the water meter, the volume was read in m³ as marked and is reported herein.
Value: 46.641 m³
